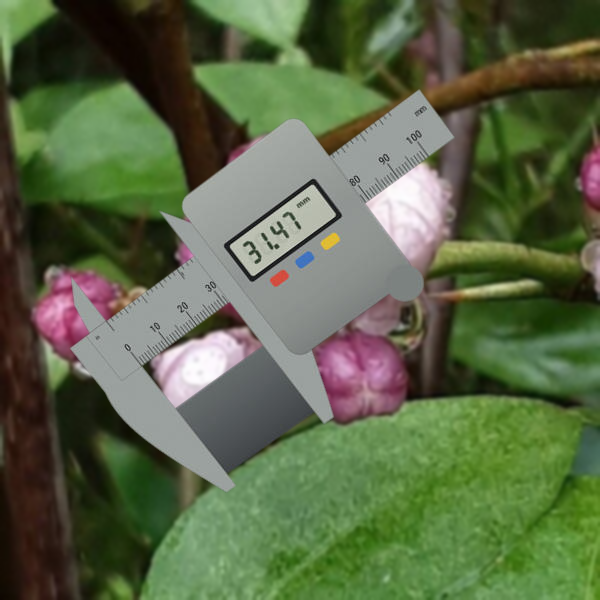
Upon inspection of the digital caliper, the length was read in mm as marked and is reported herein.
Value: 31.47 mm
